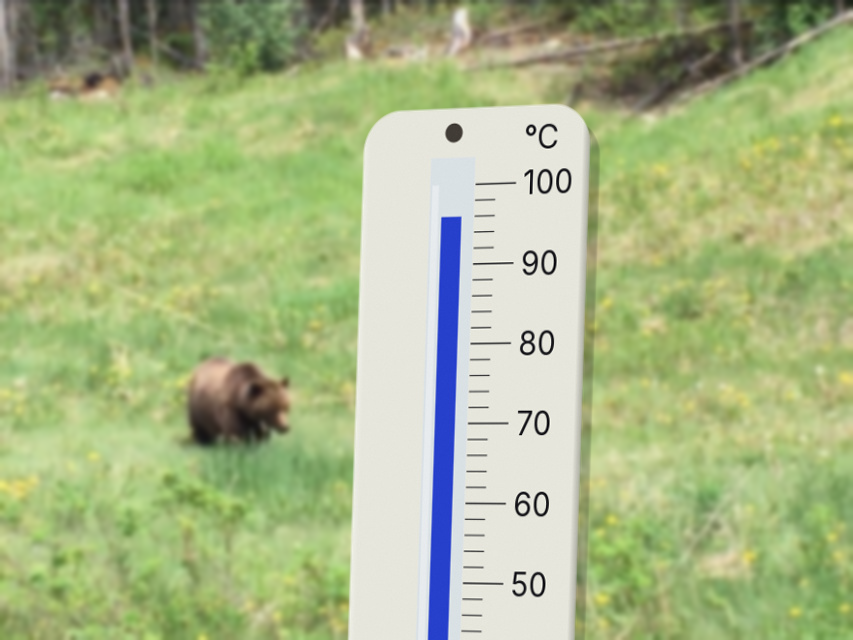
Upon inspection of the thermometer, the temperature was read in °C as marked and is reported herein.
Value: 96 °C
